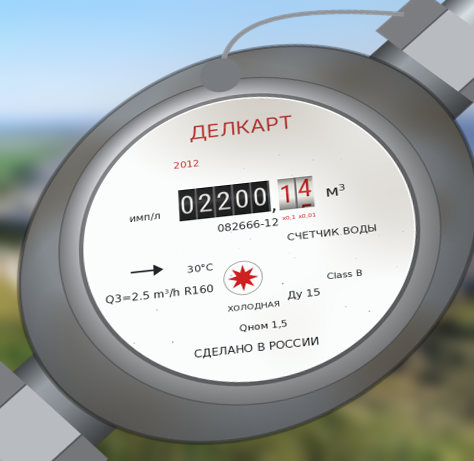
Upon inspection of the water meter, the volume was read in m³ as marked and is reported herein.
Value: 2200.14 m³
